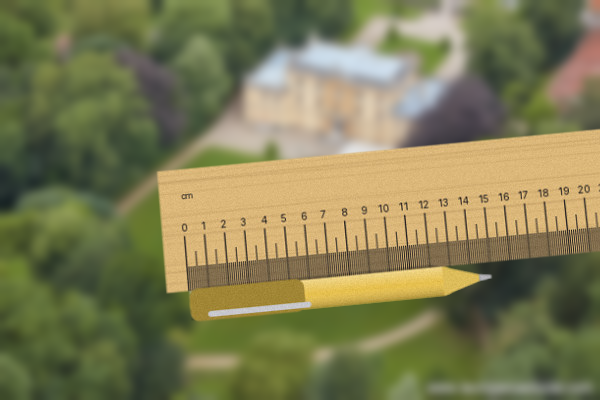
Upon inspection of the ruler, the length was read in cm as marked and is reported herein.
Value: 15 cm
